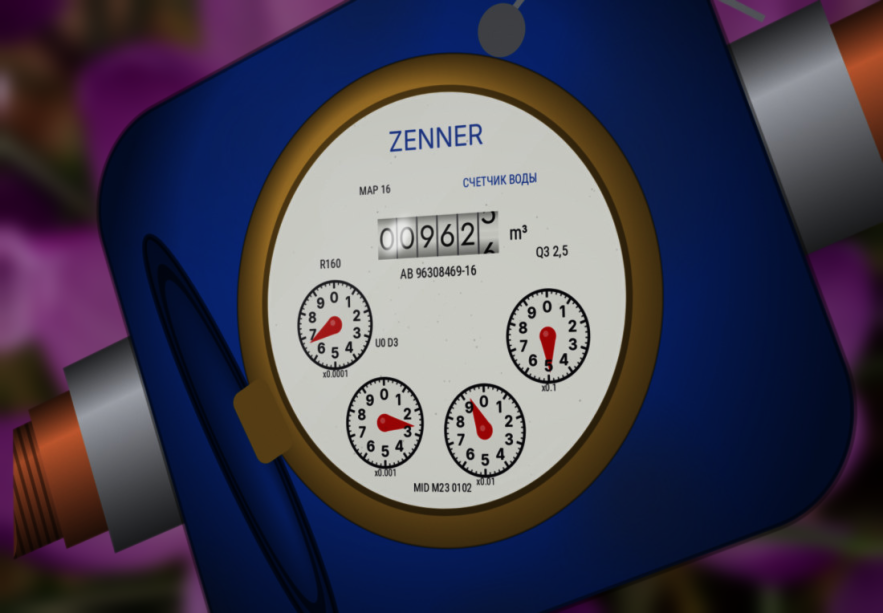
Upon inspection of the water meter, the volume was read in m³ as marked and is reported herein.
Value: 9625.4926 m³
